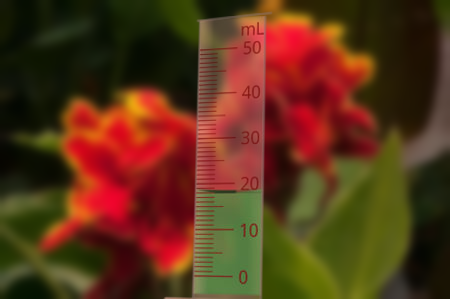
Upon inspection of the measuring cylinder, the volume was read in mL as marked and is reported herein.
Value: 18 mL
